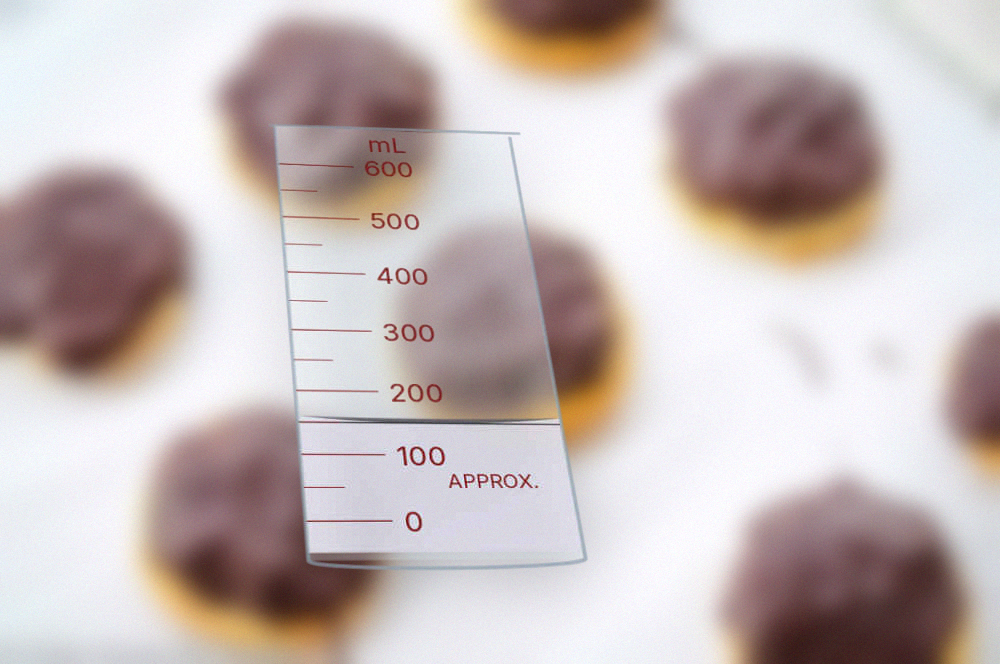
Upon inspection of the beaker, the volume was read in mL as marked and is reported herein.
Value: 150 mL
